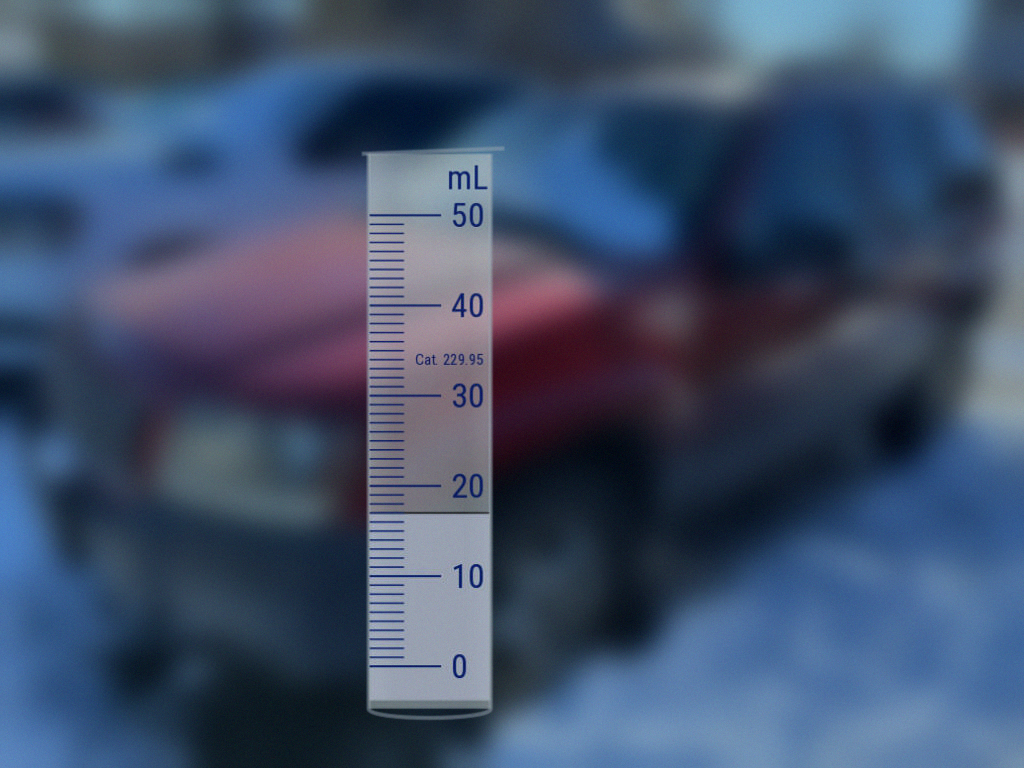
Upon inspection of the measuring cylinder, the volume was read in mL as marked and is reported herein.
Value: 17 mL
